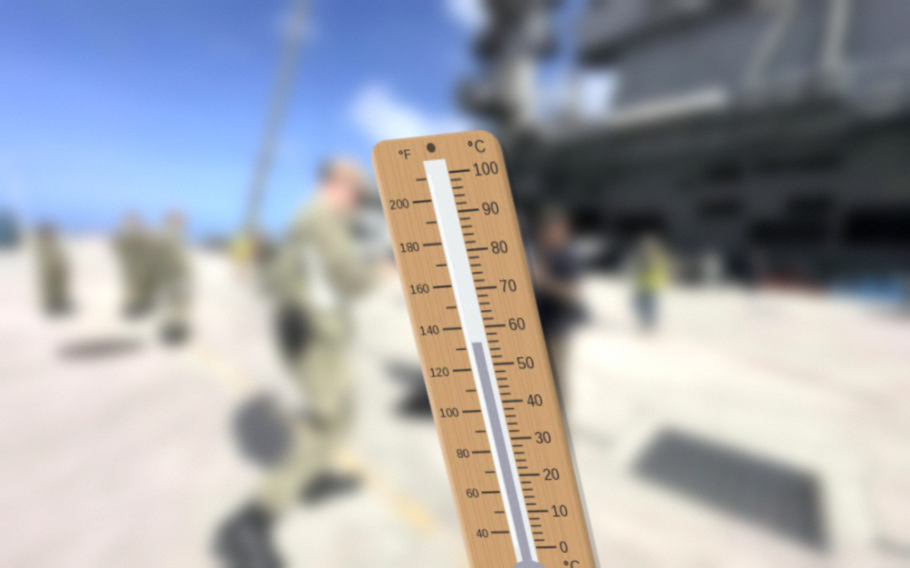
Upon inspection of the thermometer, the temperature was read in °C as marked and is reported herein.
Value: 56 °C
